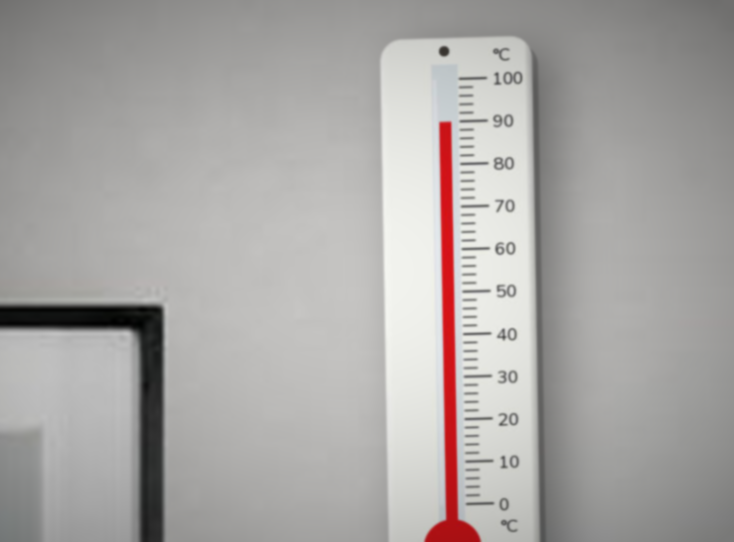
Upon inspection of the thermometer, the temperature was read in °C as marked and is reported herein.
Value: 90 °C
